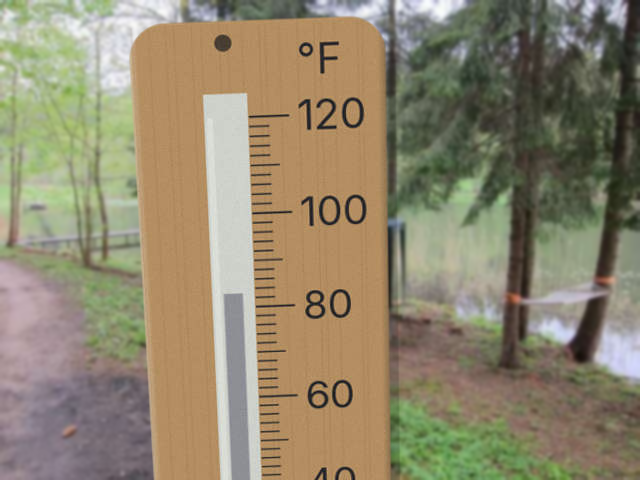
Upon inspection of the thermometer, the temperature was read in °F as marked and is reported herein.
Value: 83 °F
